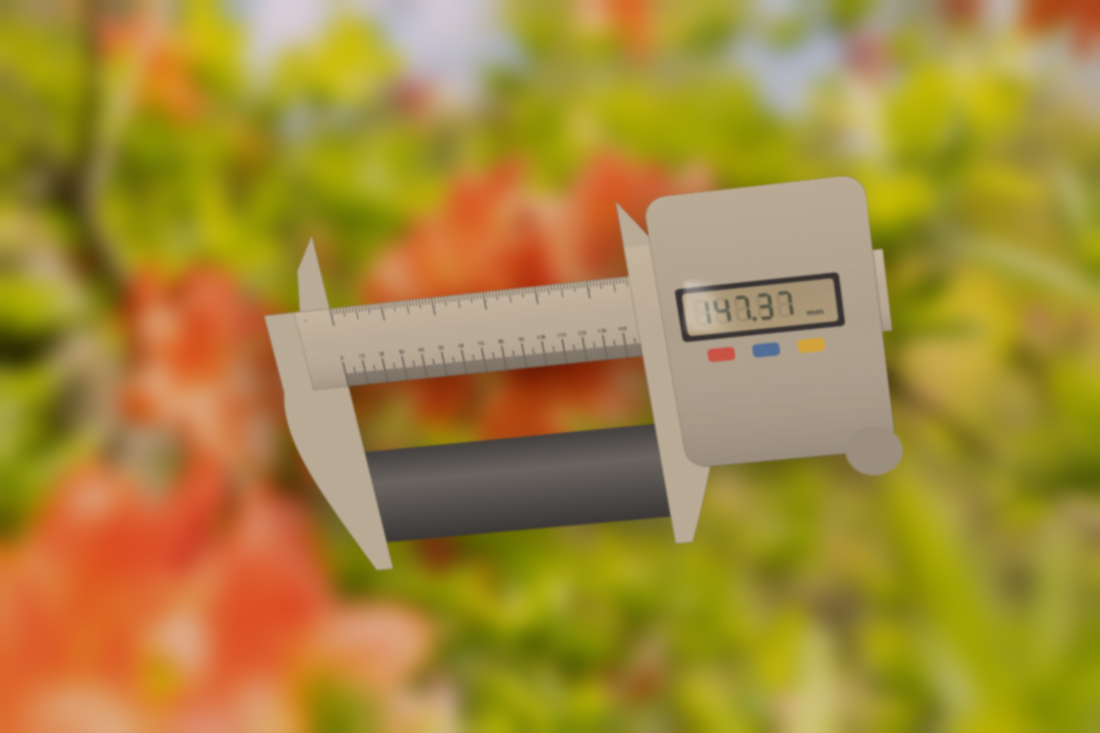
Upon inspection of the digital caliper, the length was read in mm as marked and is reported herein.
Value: 147.37 mm
